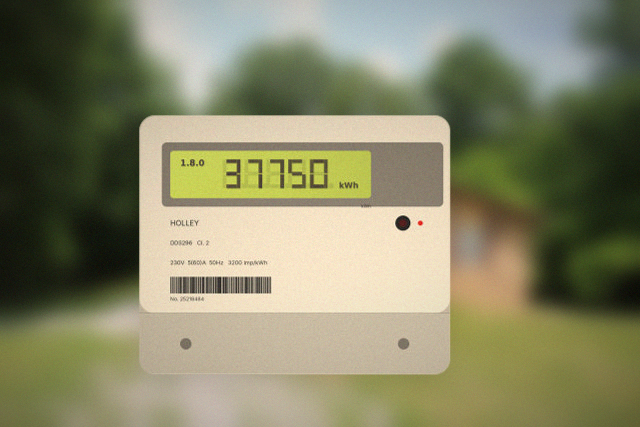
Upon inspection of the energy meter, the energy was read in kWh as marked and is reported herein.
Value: 37750 kWh
